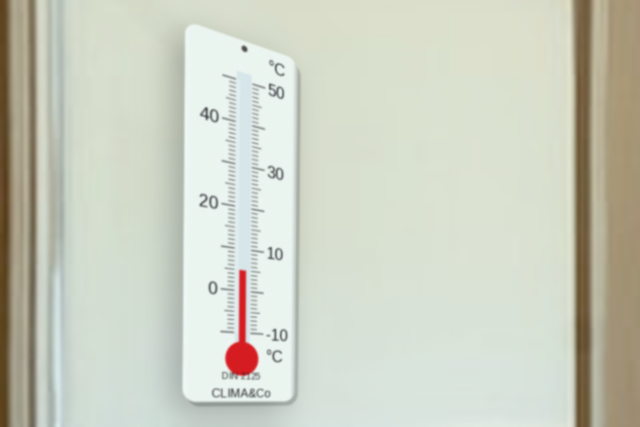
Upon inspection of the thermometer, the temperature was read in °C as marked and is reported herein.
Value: 5 °C
